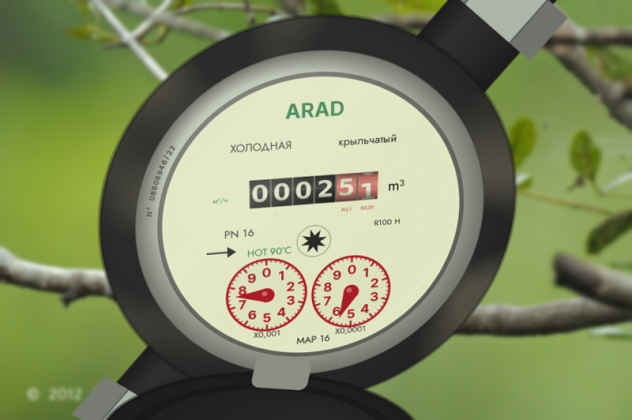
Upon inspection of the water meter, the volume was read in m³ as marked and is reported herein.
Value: 2.5075 m³
